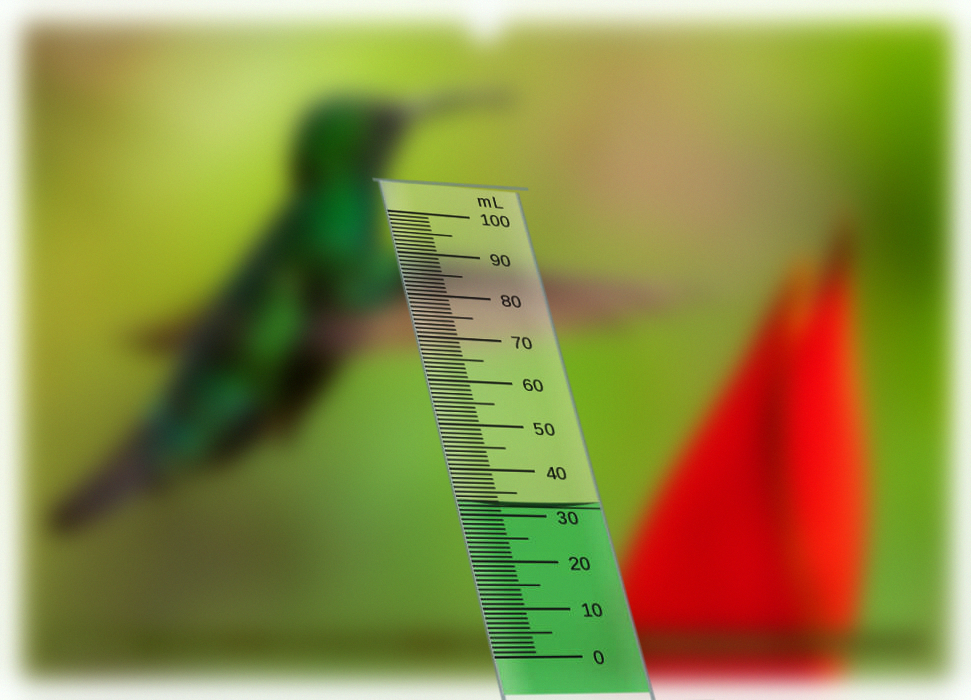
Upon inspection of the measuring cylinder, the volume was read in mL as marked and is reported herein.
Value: 32 mL
